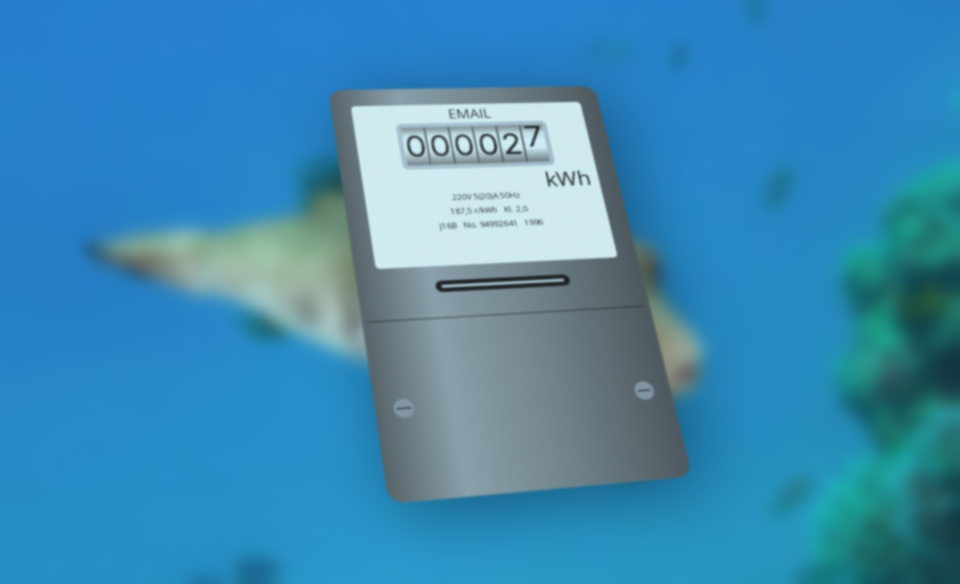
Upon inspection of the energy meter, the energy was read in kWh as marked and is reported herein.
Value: 27 kWh
